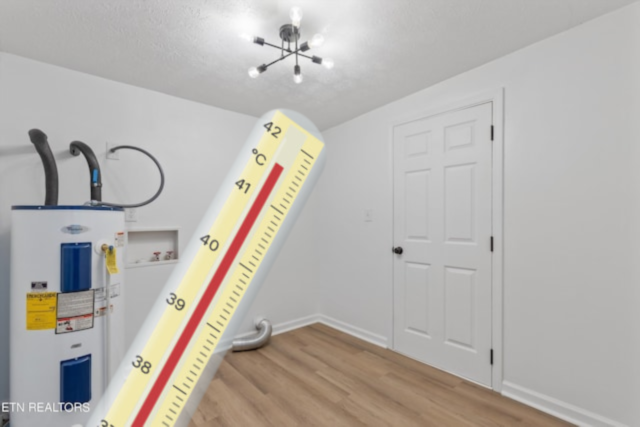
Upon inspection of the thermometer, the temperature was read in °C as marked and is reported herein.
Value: 41.6 °C
